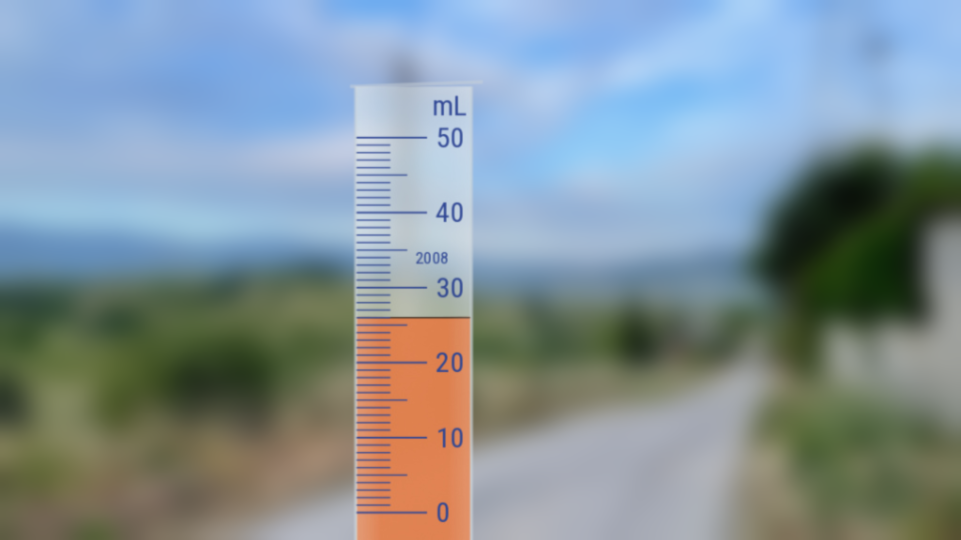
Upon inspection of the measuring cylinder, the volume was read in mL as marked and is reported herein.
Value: 26 mL
